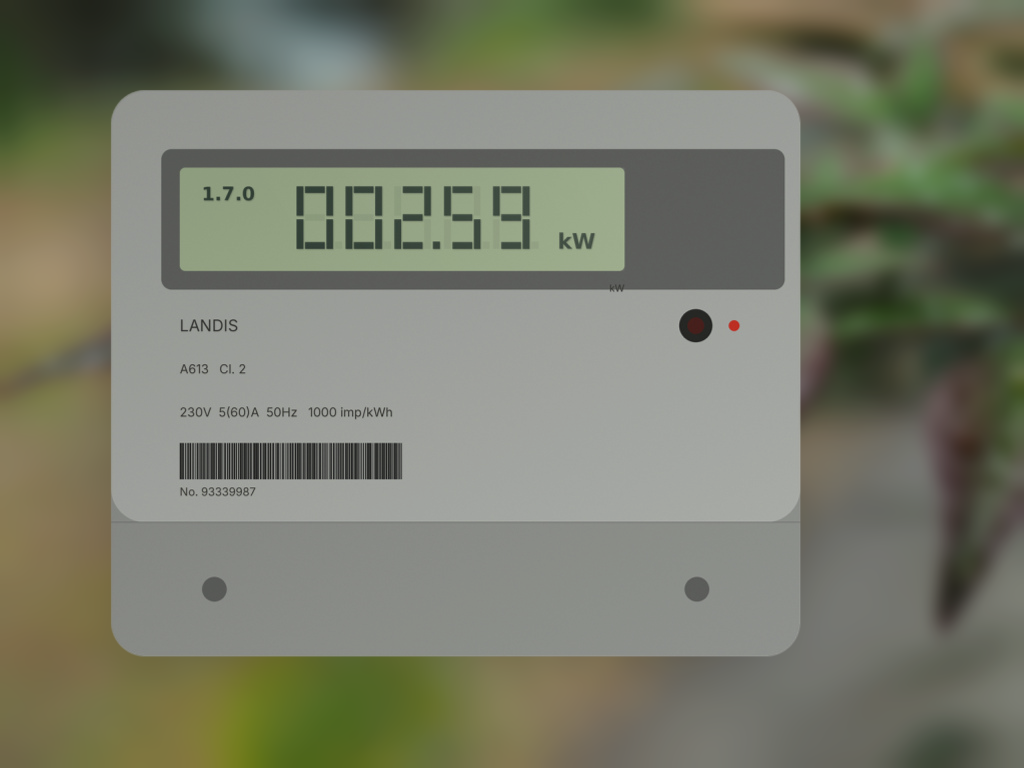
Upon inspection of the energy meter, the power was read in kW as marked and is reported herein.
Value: 2.59 kW
